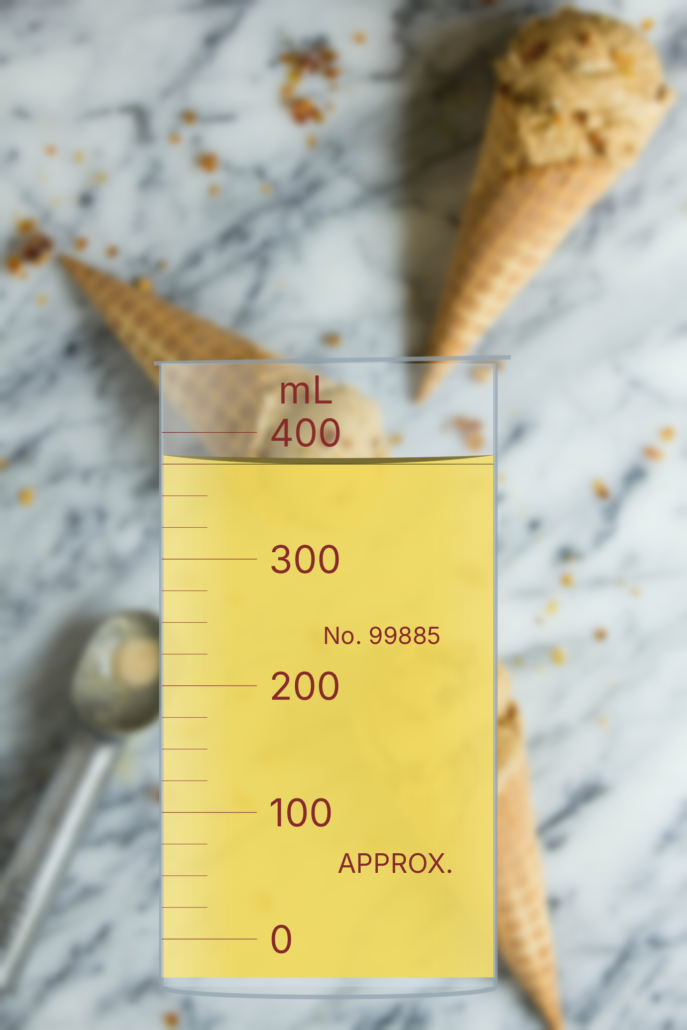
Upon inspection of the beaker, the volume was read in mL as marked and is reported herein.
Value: 375 mL
